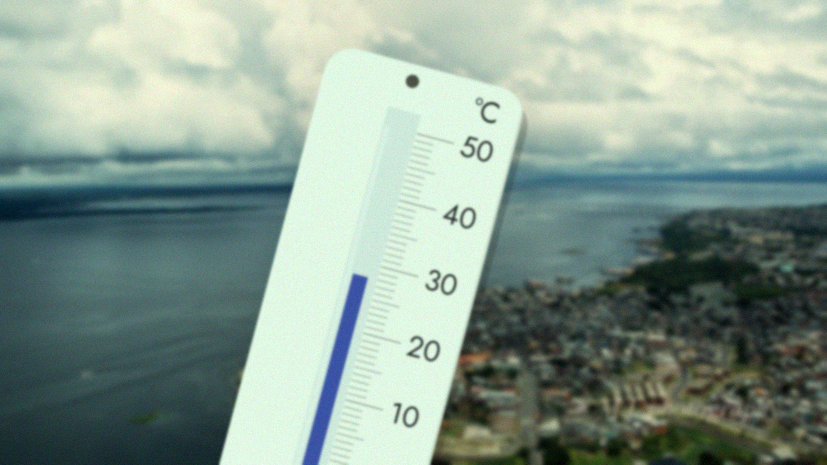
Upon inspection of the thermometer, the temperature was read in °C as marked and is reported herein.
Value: 28 °C
